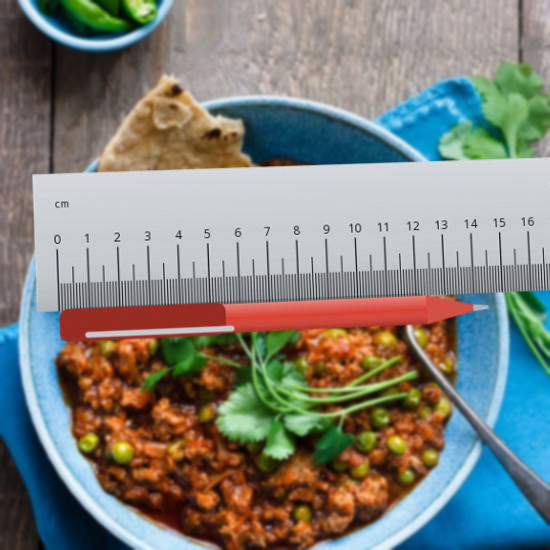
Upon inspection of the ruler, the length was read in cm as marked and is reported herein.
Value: 14.5 cm
